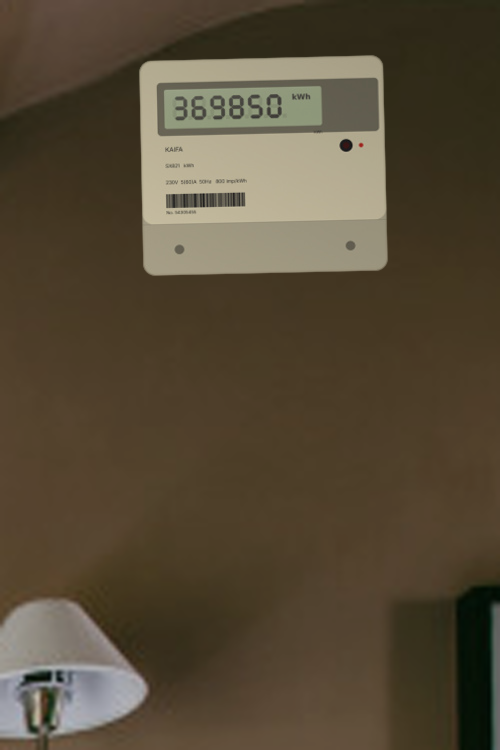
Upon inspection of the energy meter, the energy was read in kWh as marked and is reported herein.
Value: 369850 kWh
